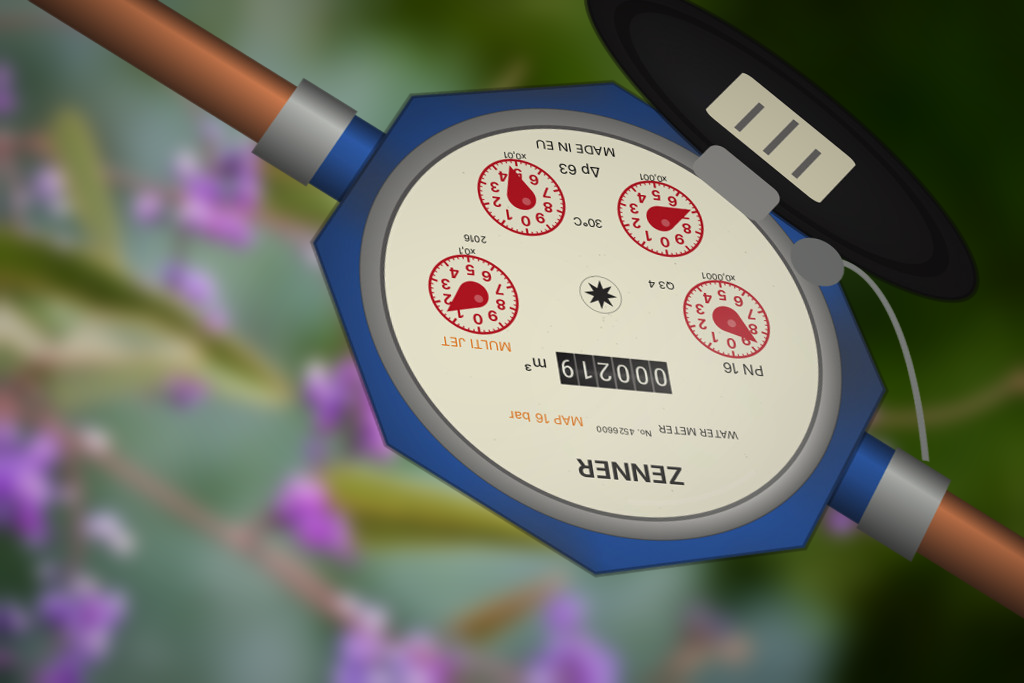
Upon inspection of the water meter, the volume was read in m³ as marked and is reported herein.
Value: 219.1468 m³
